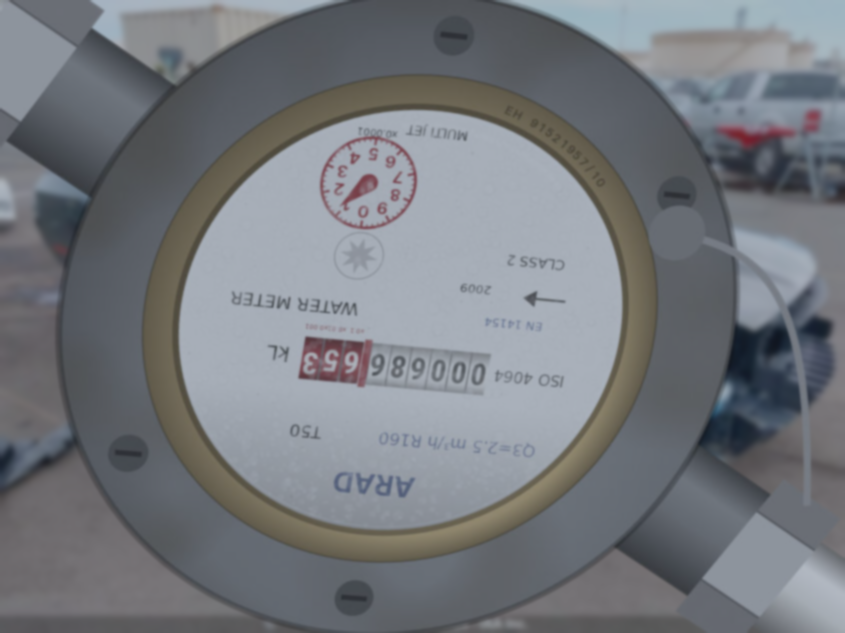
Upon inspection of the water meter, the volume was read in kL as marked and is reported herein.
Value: 686.6531 kL
